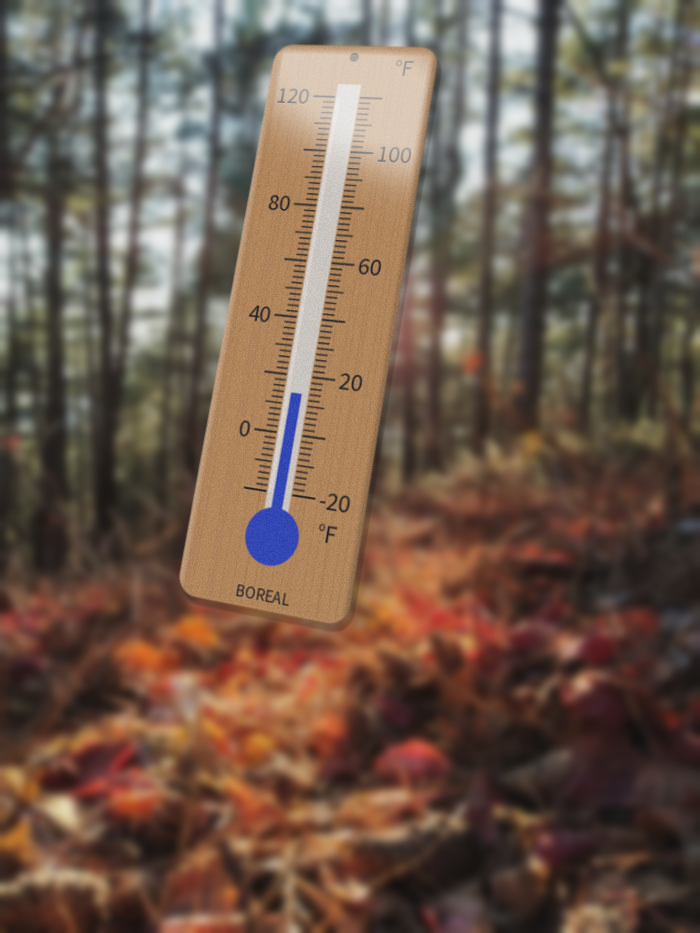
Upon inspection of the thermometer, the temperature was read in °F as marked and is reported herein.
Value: 14 °F
